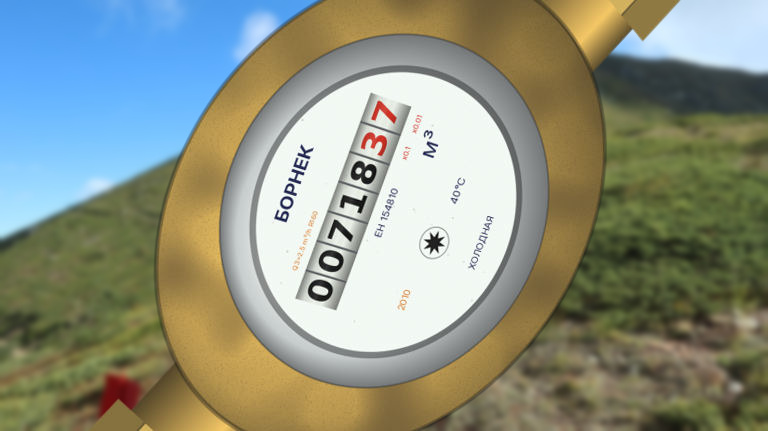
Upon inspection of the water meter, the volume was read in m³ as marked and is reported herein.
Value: 718.37 m³
